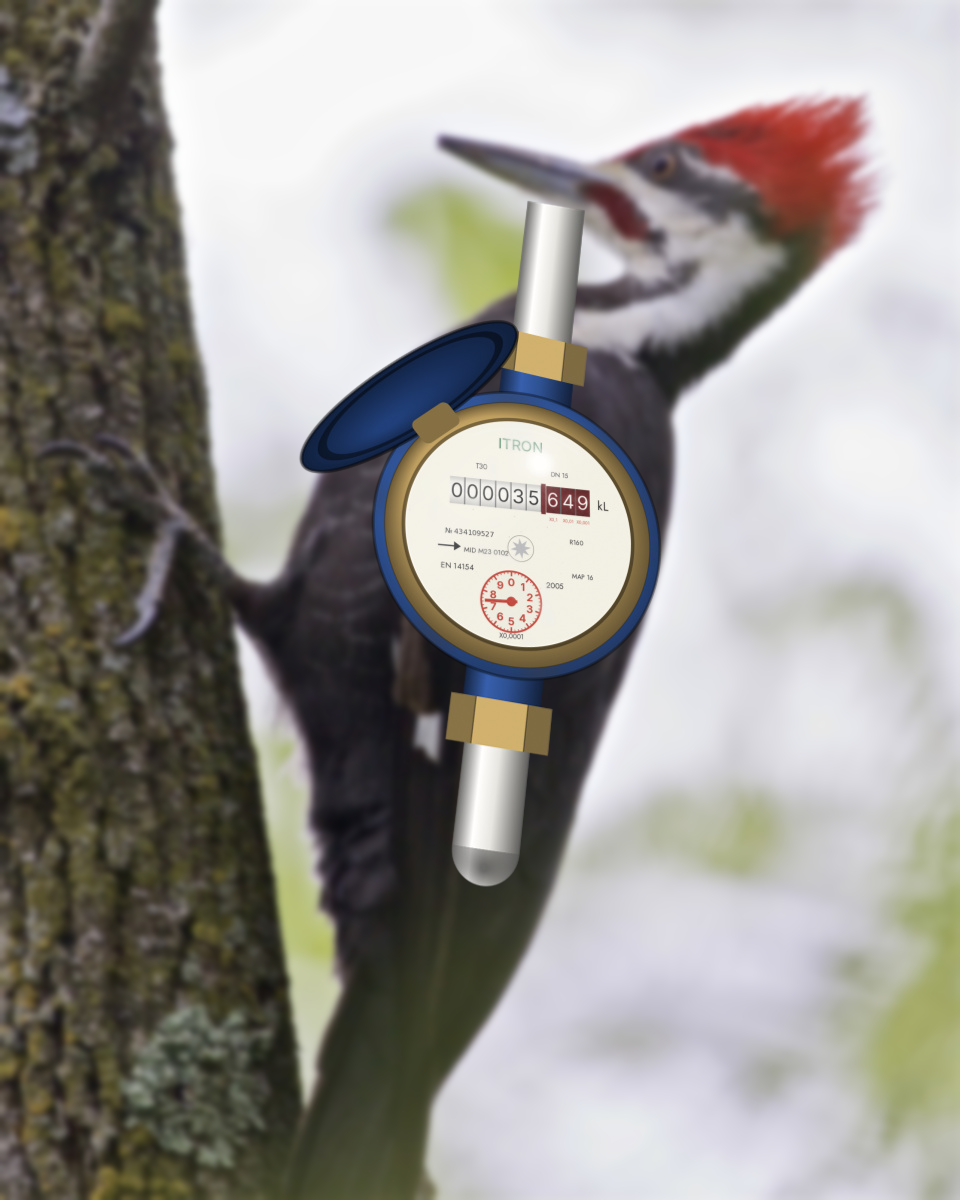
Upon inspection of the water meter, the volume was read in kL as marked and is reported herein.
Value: 35.6497 kL
